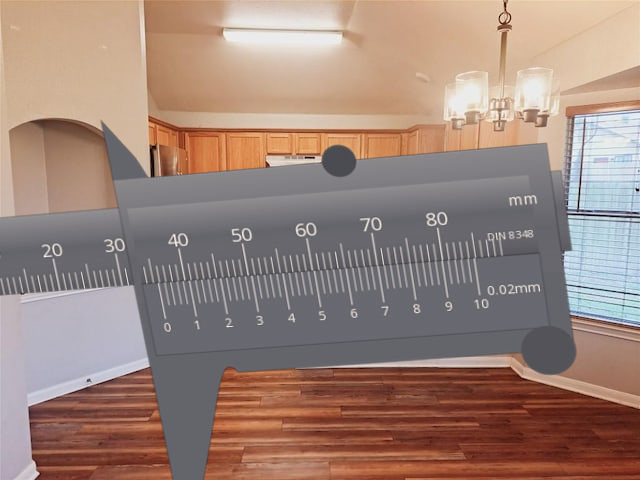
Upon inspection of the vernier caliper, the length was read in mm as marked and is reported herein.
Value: 35.8 mm
